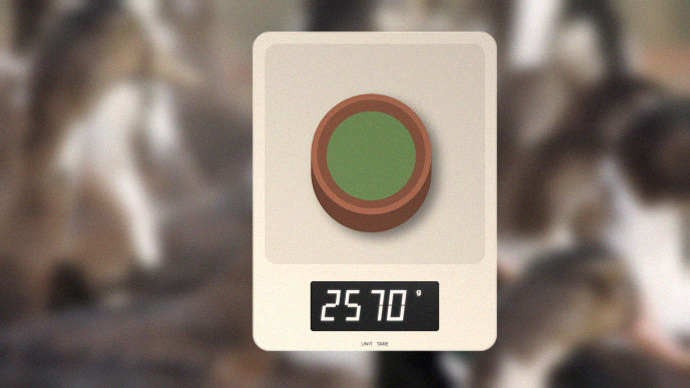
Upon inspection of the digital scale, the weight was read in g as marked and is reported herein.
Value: 2570 g
